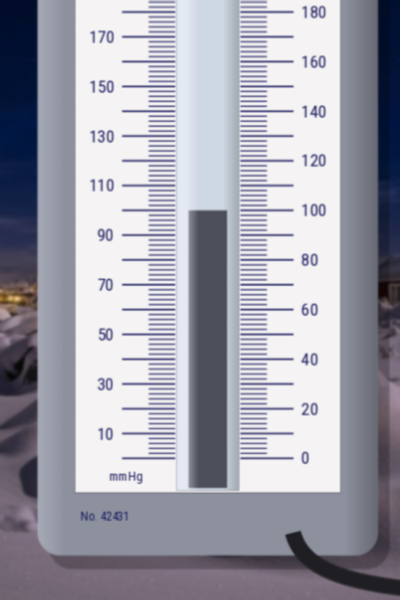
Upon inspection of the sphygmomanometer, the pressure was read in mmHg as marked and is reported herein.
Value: 100 mmHg
